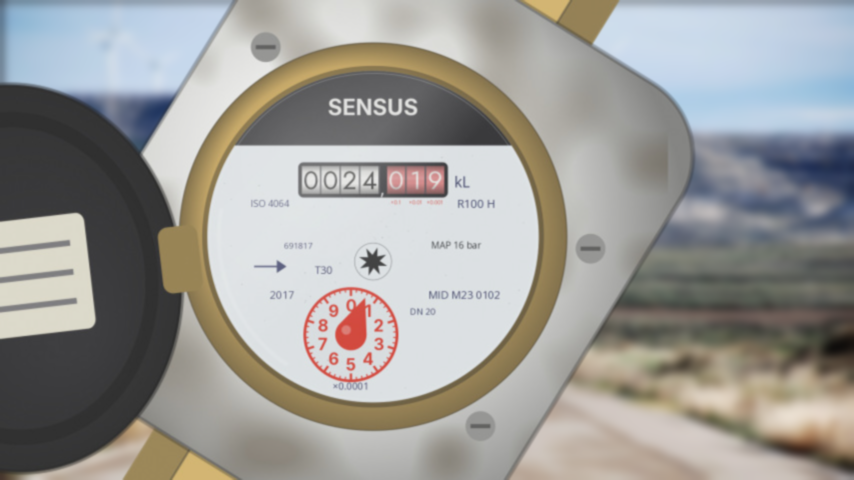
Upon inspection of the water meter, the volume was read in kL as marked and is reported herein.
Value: 24.0190 kL
